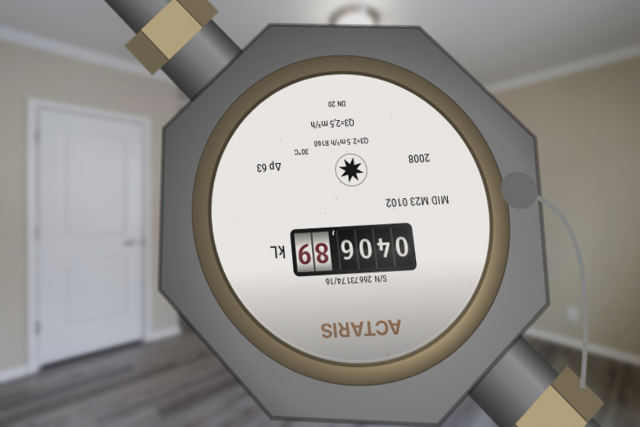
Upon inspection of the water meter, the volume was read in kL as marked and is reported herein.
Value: 406.89 kL
